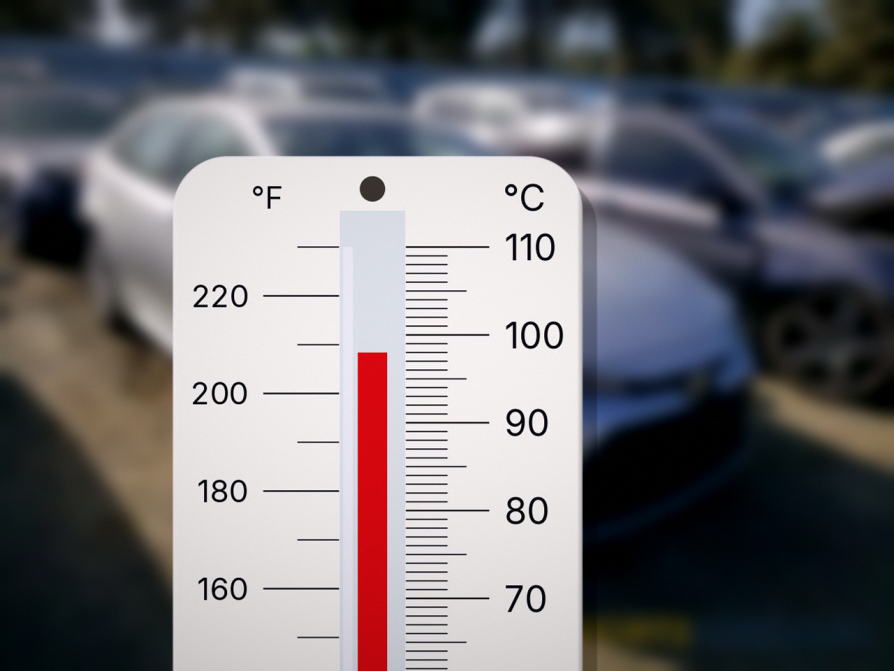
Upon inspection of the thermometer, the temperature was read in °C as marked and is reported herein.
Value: 98 °C
